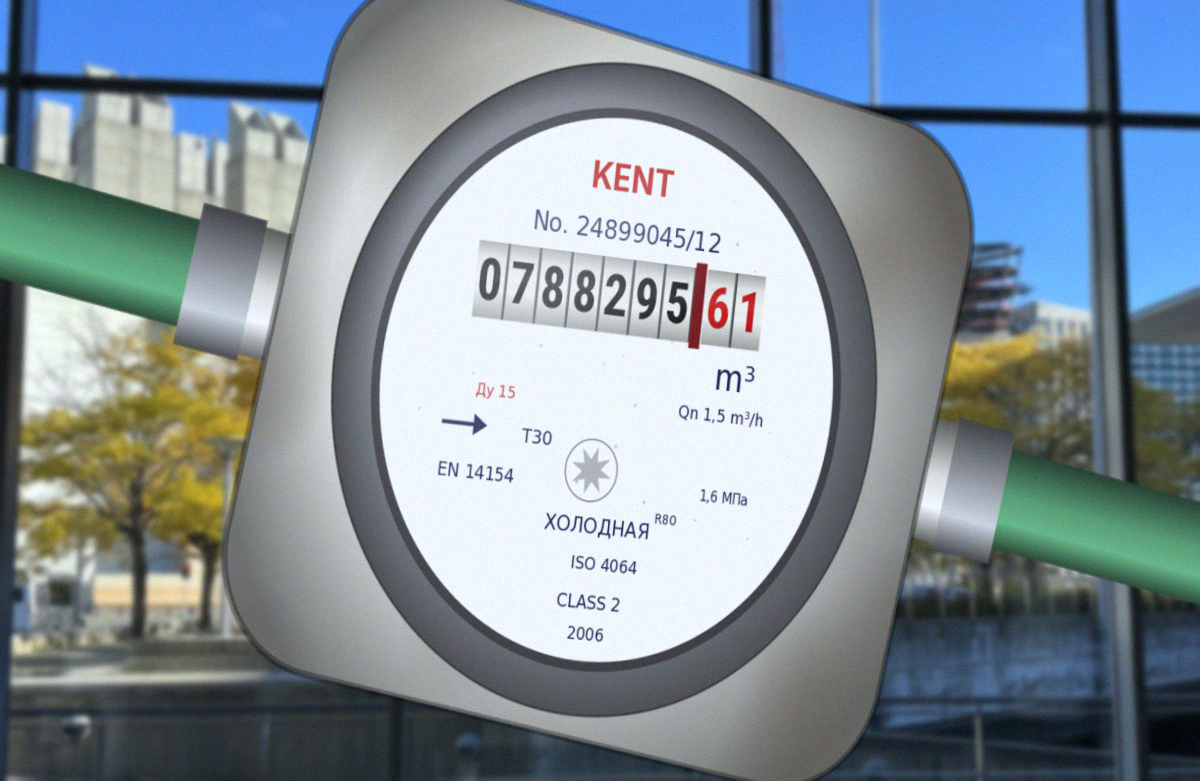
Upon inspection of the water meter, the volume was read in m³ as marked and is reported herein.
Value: 788295.61 m³
